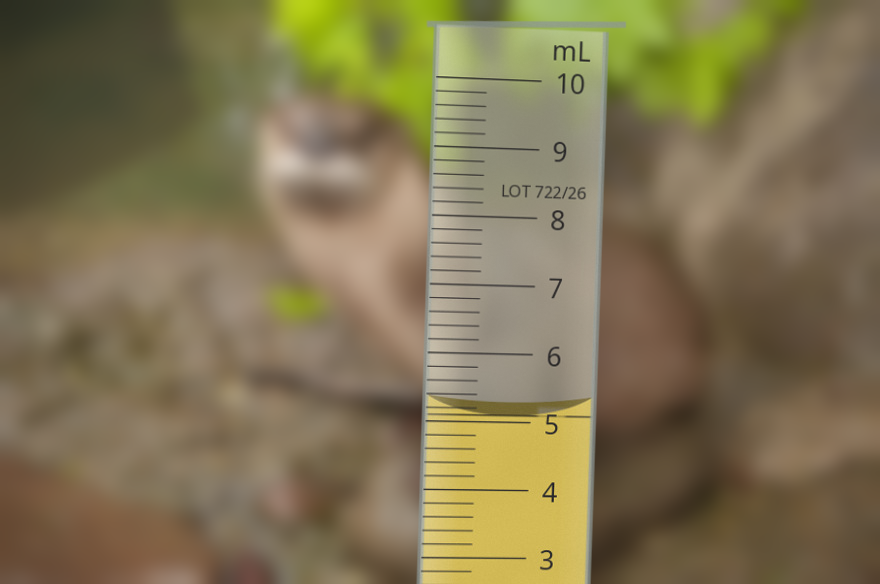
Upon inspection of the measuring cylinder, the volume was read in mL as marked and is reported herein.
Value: 5.1 mL
